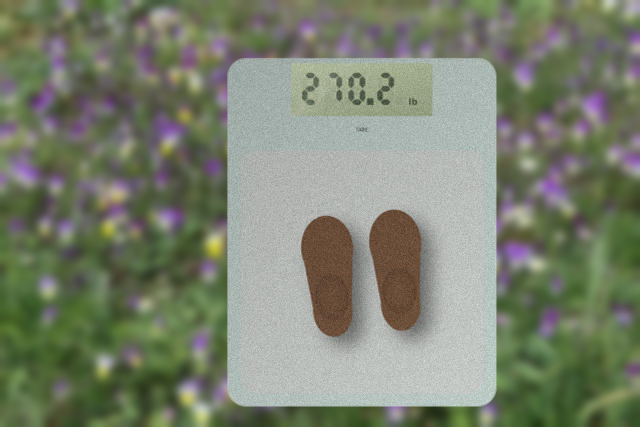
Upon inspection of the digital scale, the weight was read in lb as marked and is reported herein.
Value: 270.2 lb
